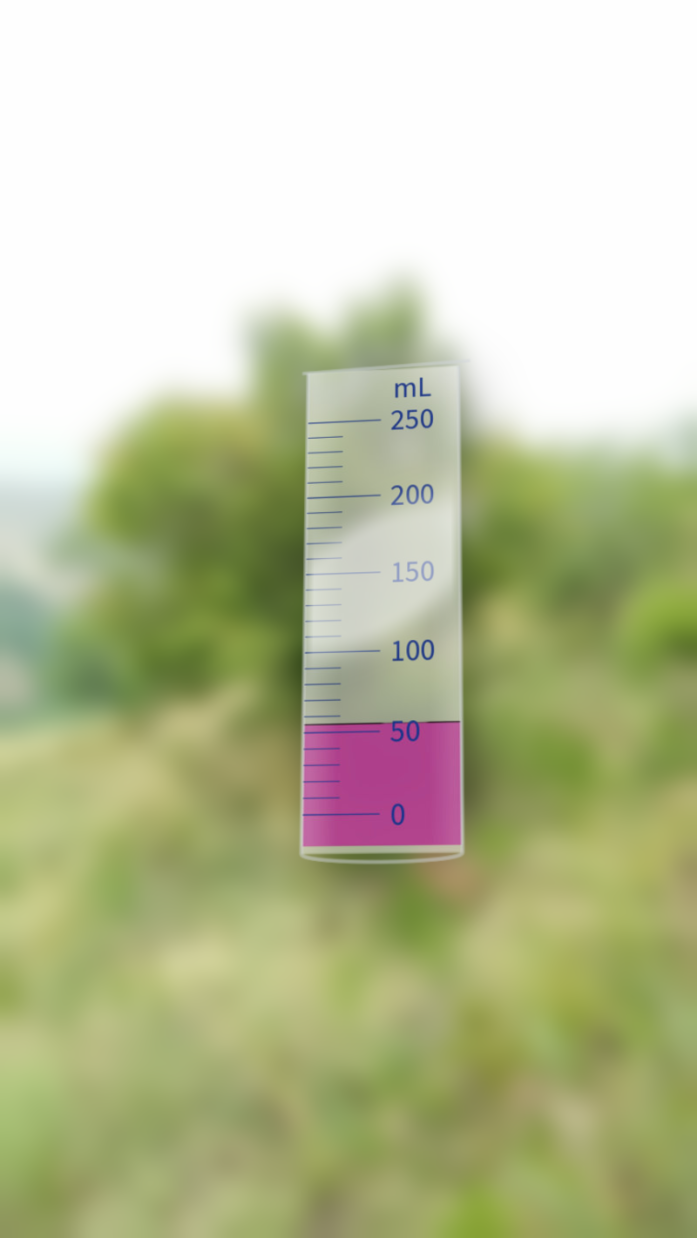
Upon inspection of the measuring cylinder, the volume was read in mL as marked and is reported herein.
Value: 55 mL
